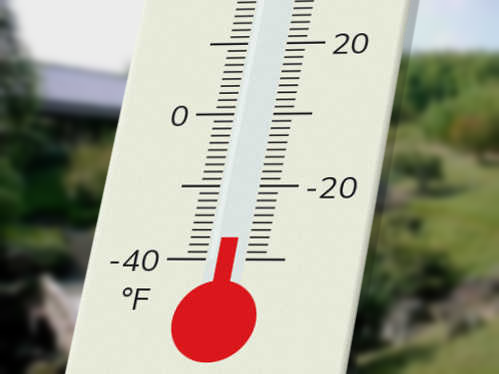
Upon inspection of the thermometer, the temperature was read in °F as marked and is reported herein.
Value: -34 °F
